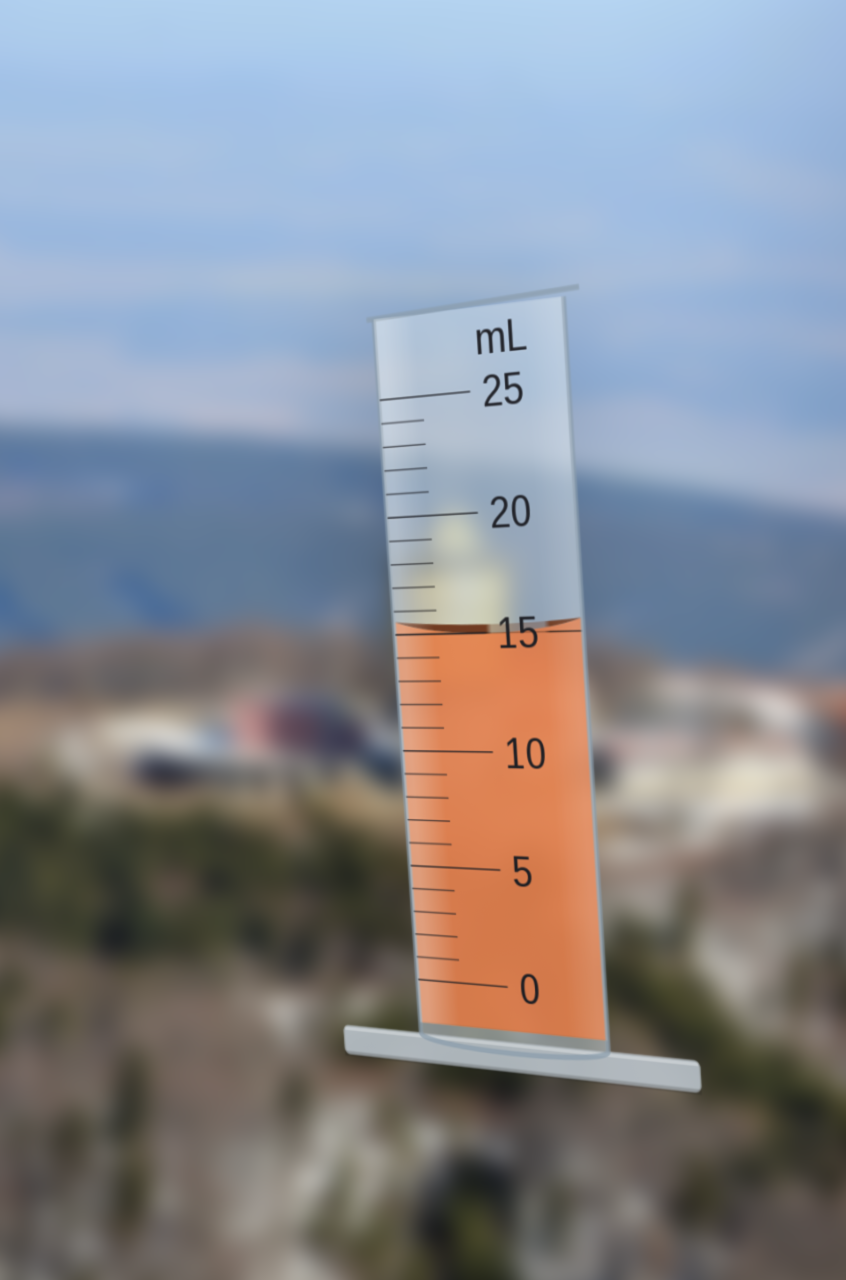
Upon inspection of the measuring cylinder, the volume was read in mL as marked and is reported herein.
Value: 15 mL
